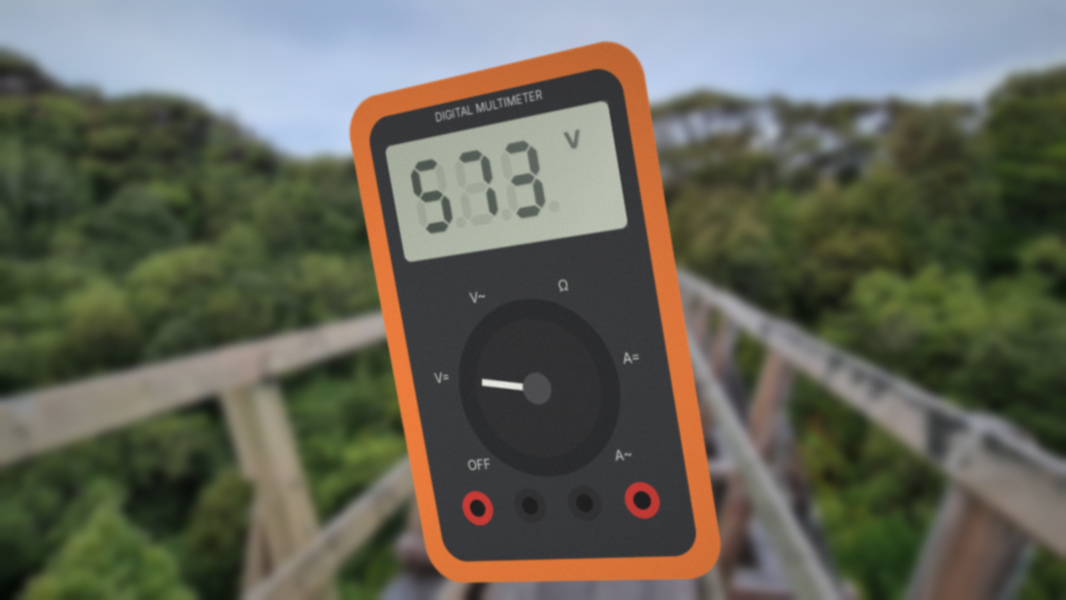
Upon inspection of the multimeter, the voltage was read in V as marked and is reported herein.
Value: 573 V
